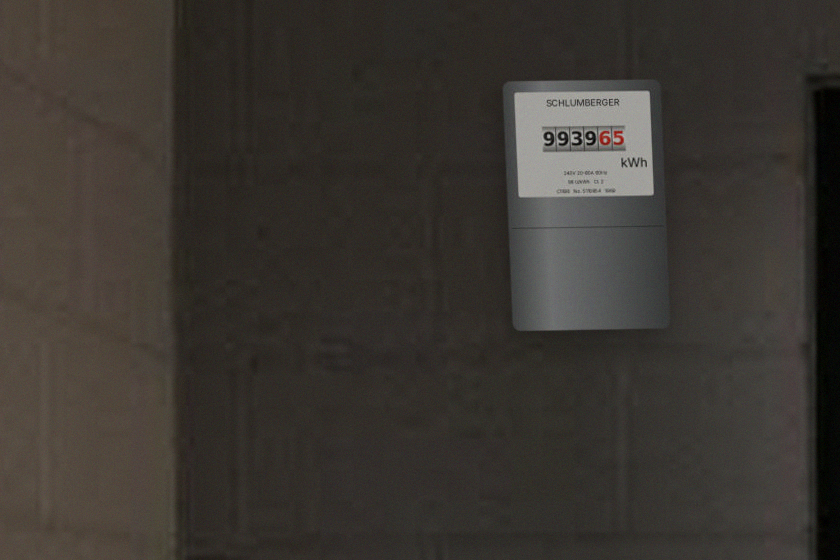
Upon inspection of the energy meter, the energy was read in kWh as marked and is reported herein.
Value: 9939.65 kWh
